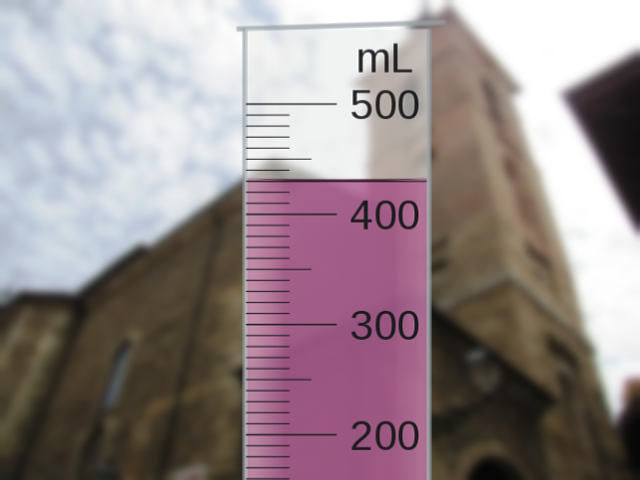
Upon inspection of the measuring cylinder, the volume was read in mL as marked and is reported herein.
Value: 430 mL
